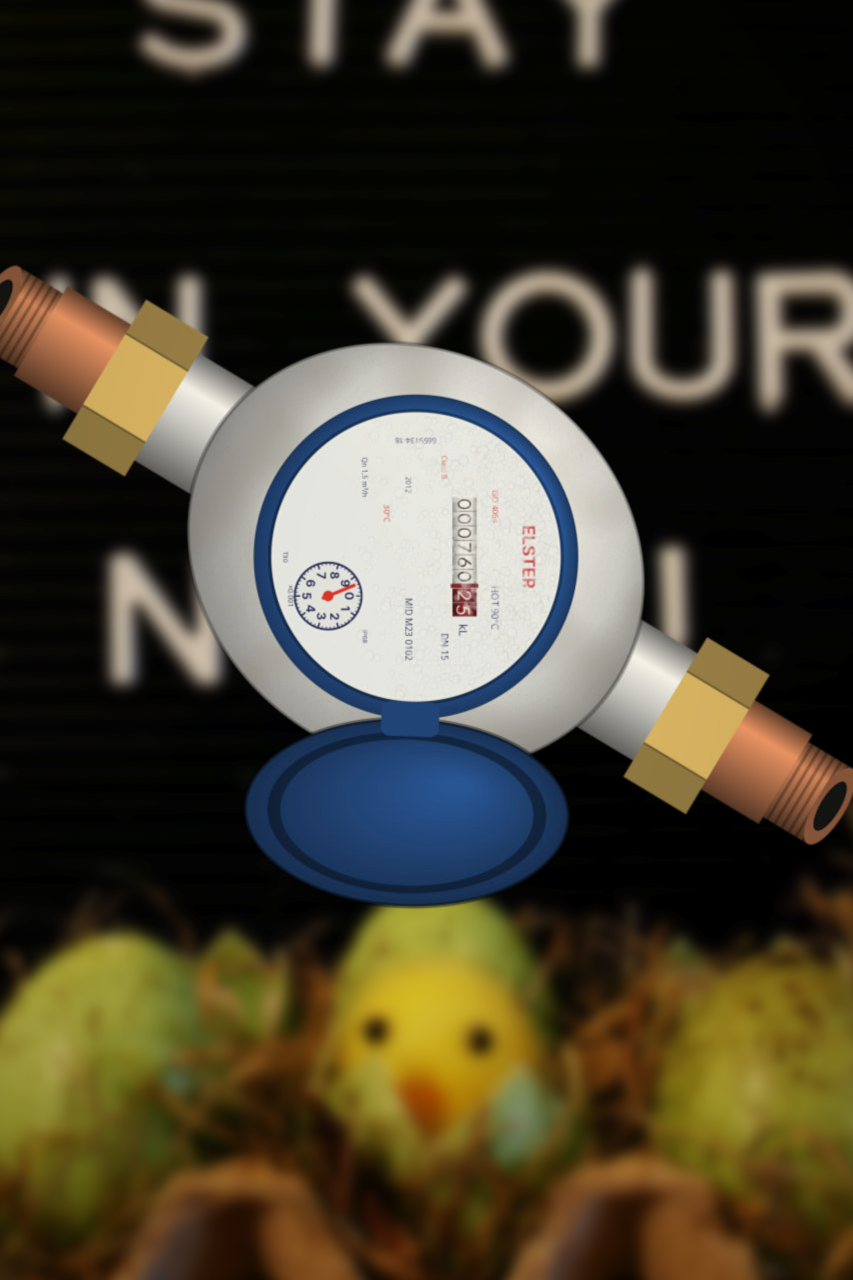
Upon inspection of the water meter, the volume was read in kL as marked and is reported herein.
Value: 760.249 kL
